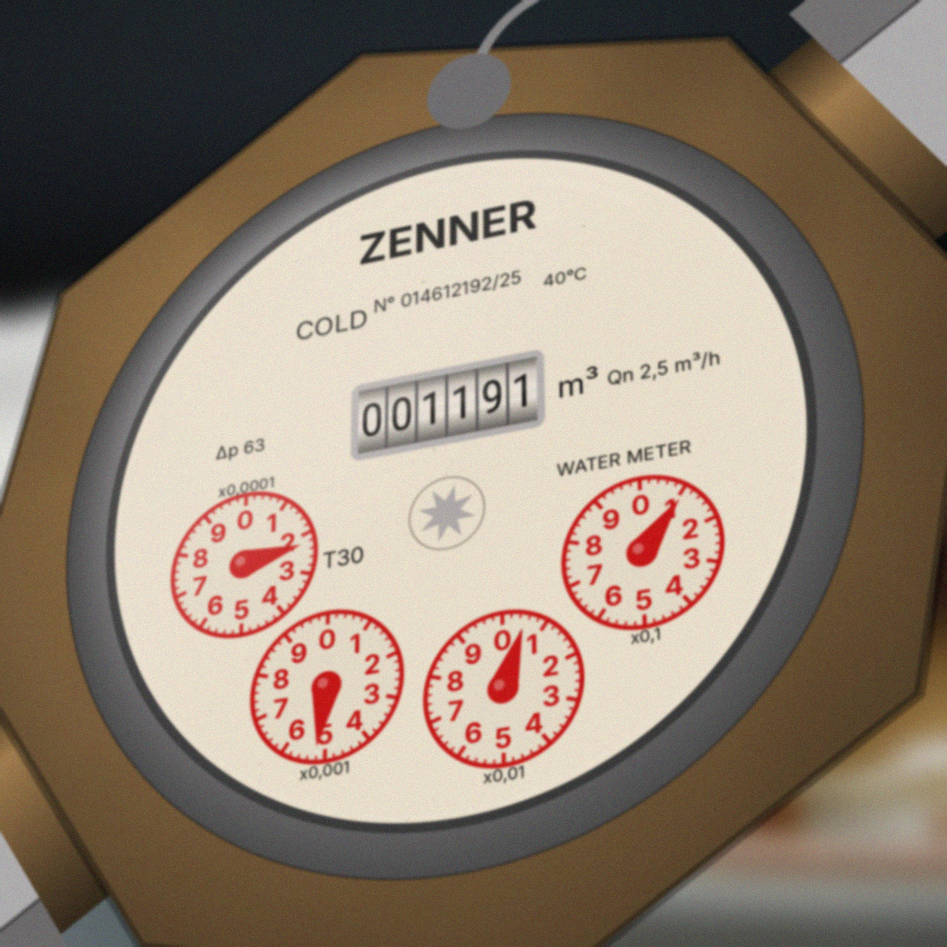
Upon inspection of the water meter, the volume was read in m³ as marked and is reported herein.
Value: 1191.1052 m³
